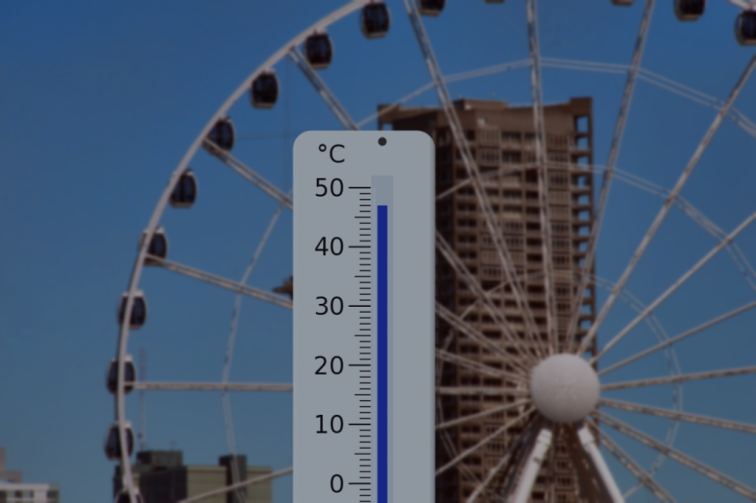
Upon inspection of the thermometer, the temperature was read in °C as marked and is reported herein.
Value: 47 °C
